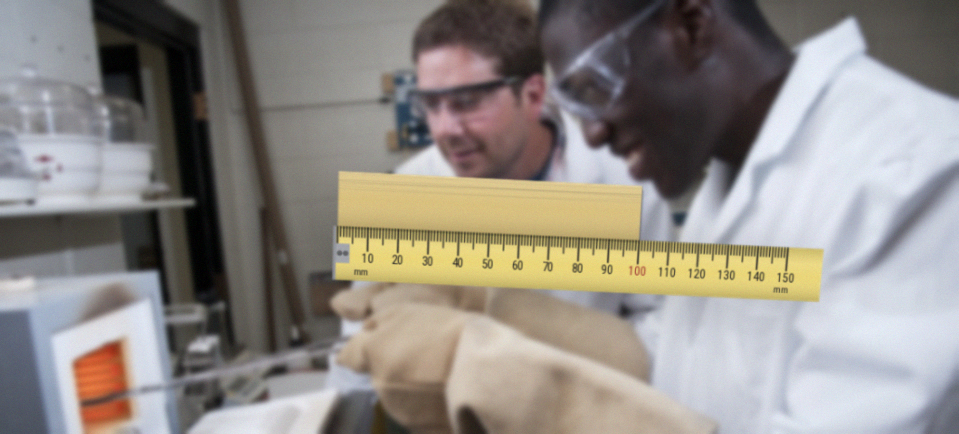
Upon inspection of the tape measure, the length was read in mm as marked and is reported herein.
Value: 100 mm
